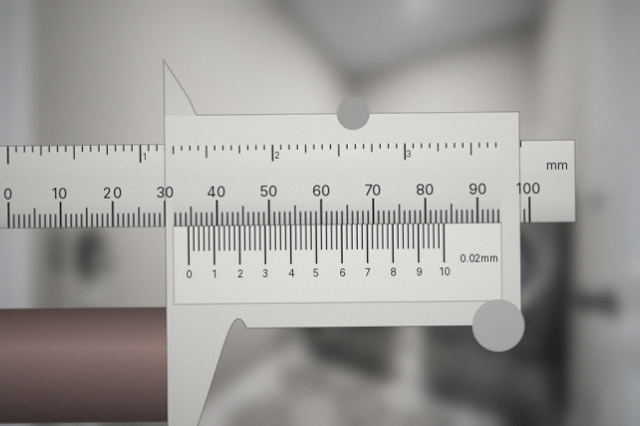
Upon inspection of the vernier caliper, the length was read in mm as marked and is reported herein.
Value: 34.5 mm
